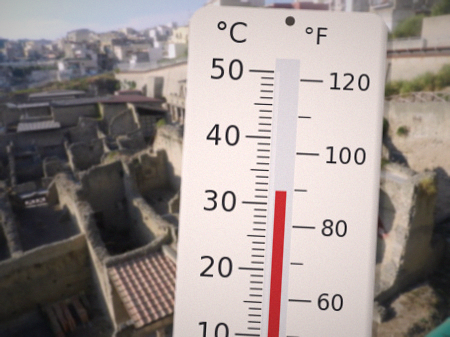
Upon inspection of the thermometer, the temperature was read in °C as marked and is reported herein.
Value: 32 °C
